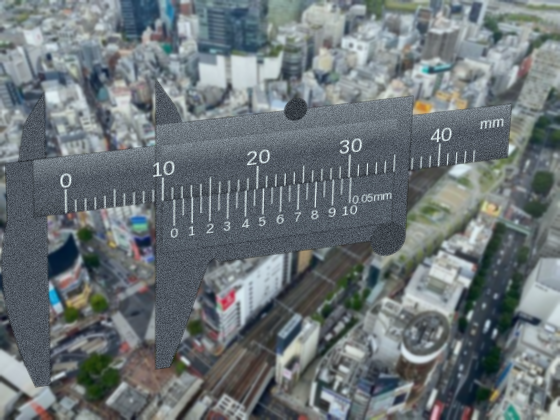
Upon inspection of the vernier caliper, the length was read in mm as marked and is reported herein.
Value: 11.2 mm
